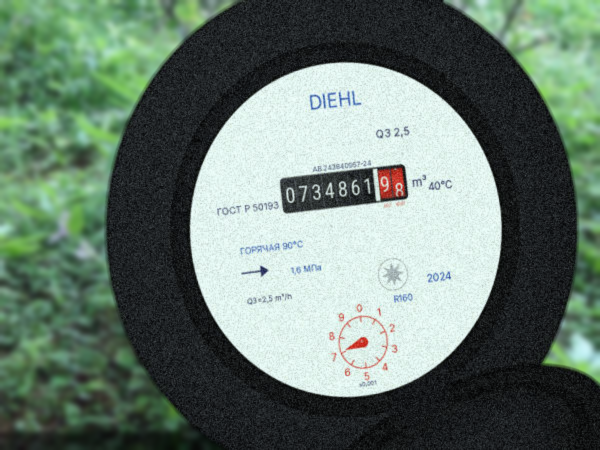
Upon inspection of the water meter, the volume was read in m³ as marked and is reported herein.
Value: 734861.977 m³
